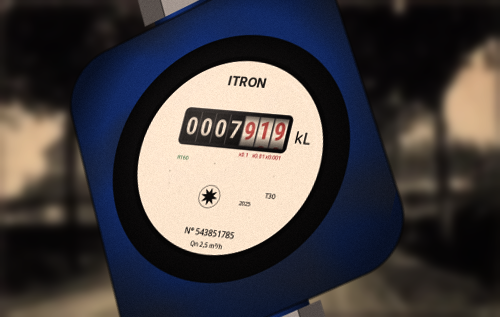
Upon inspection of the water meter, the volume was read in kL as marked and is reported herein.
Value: 7.919 kL
